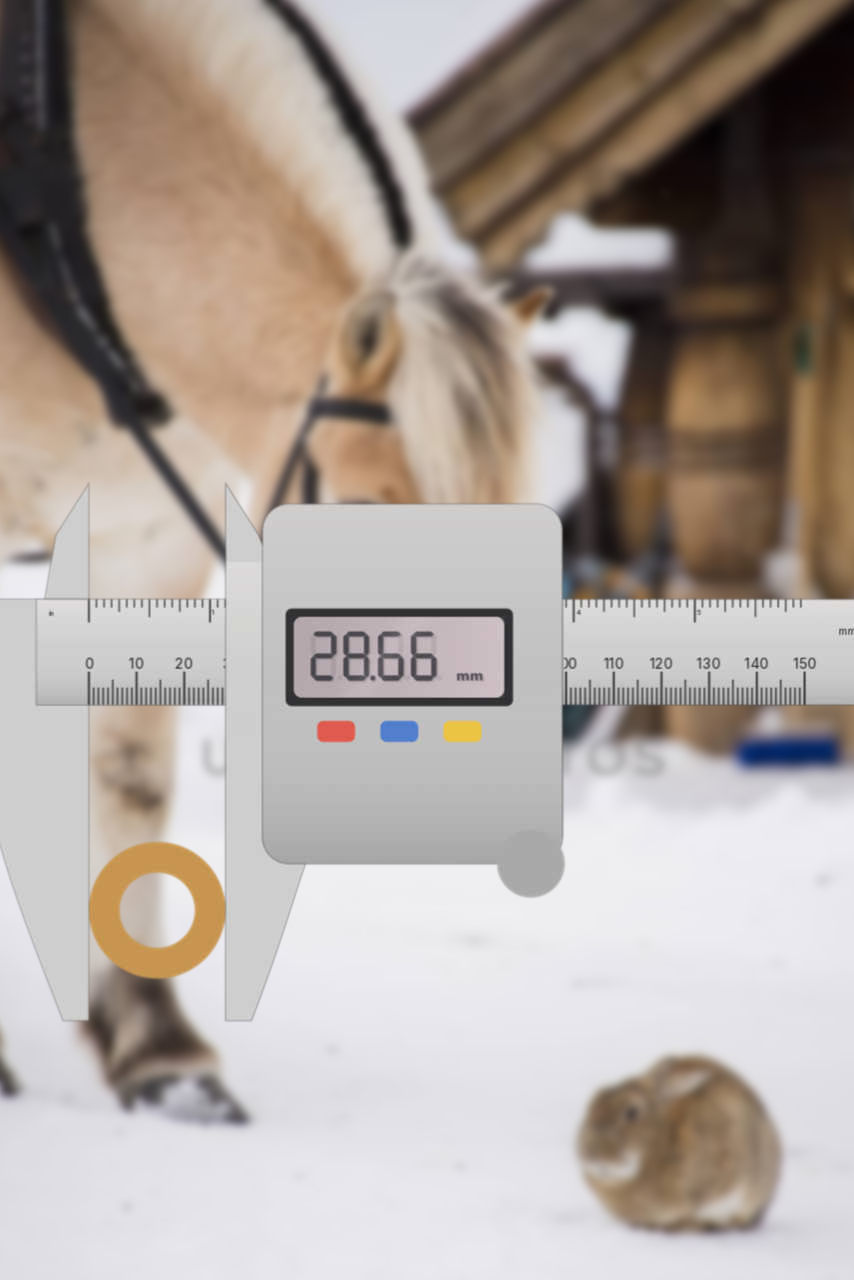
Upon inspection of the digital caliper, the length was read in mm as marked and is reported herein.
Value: 28.66 mm
